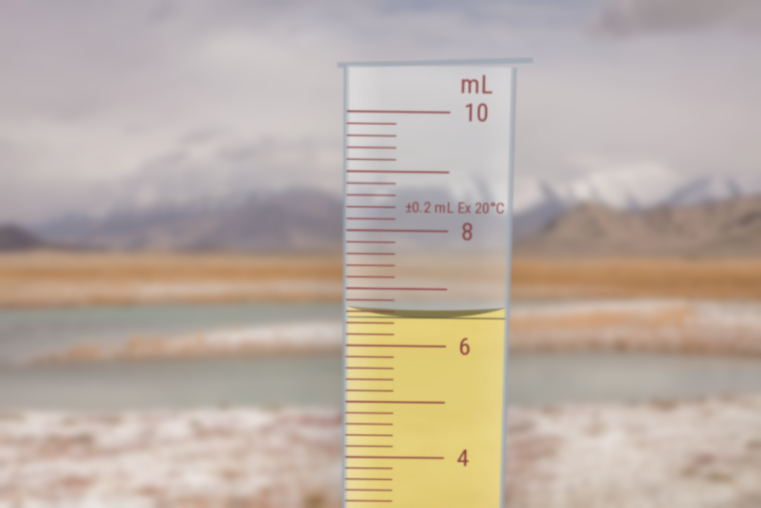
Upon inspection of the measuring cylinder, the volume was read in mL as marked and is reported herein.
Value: 6.5 mL
